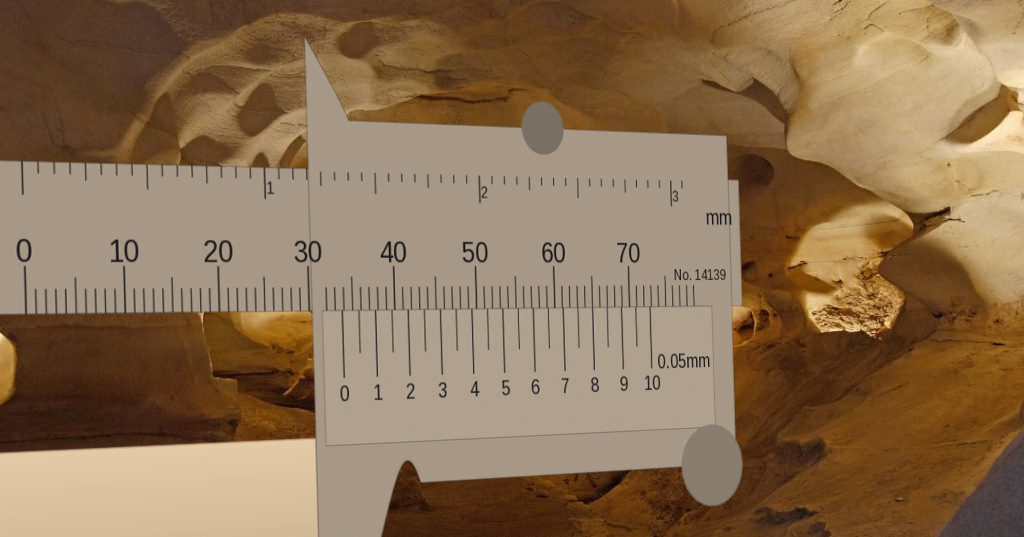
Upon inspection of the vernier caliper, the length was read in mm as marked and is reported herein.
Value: 33.8 mm
